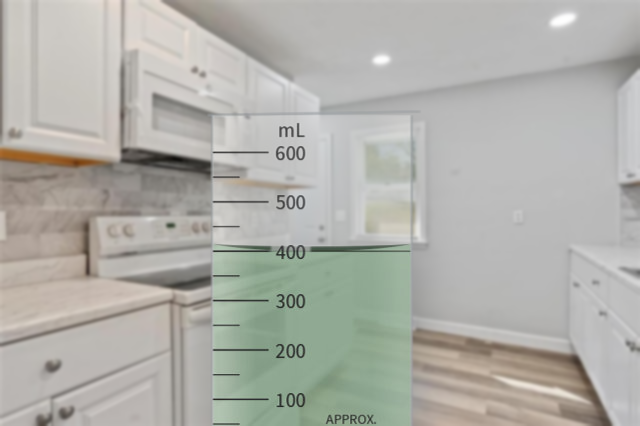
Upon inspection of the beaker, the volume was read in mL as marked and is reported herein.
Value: 400 mL
